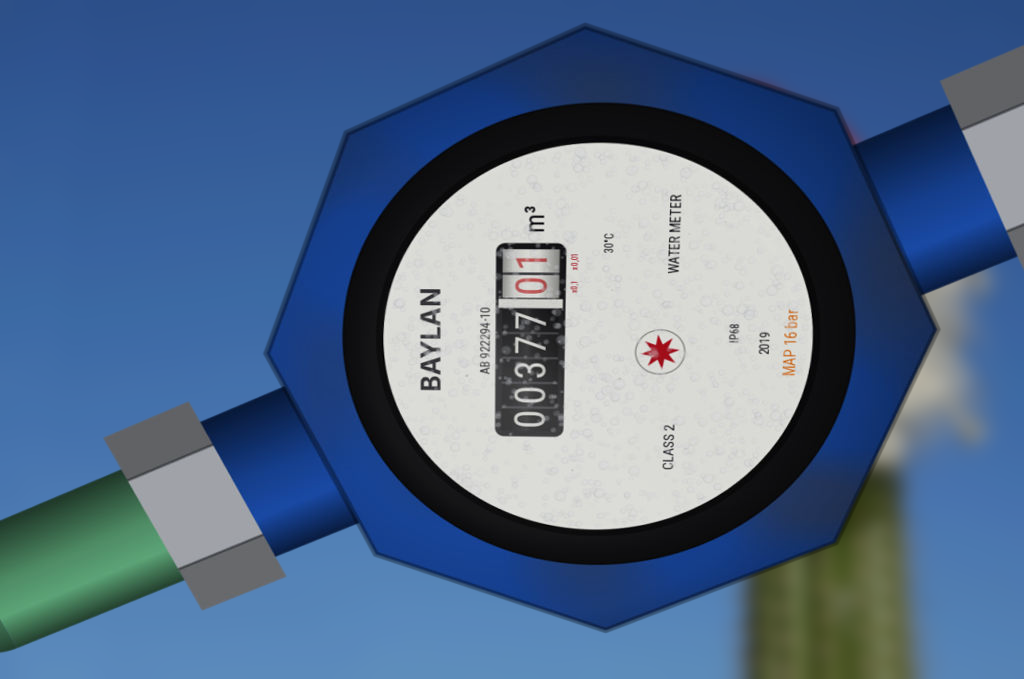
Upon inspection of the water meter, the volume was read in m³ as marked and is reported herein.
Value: 377.01 m³
